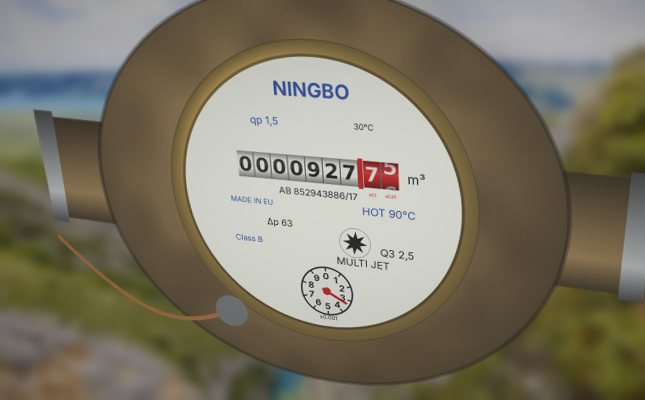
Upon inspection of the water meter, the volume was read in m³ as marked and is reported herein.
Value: 927.753 m³
